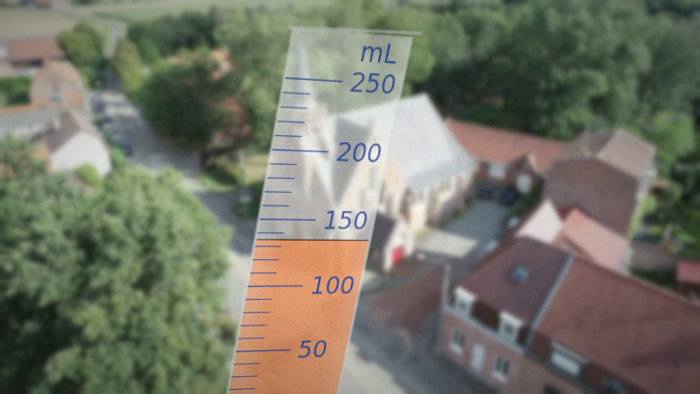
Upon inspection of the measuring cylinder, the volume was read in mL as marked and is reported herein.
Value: 135 mL
